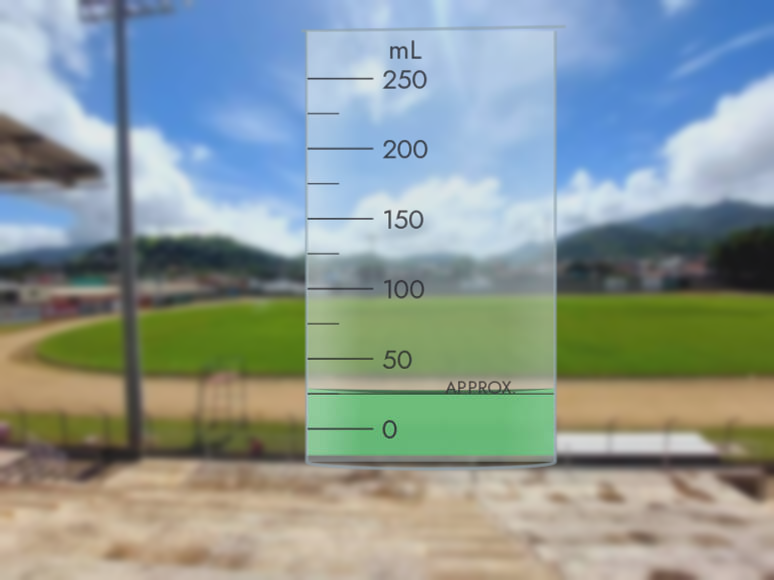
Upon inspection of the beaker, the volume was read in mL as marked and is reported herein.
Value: 25 mL
